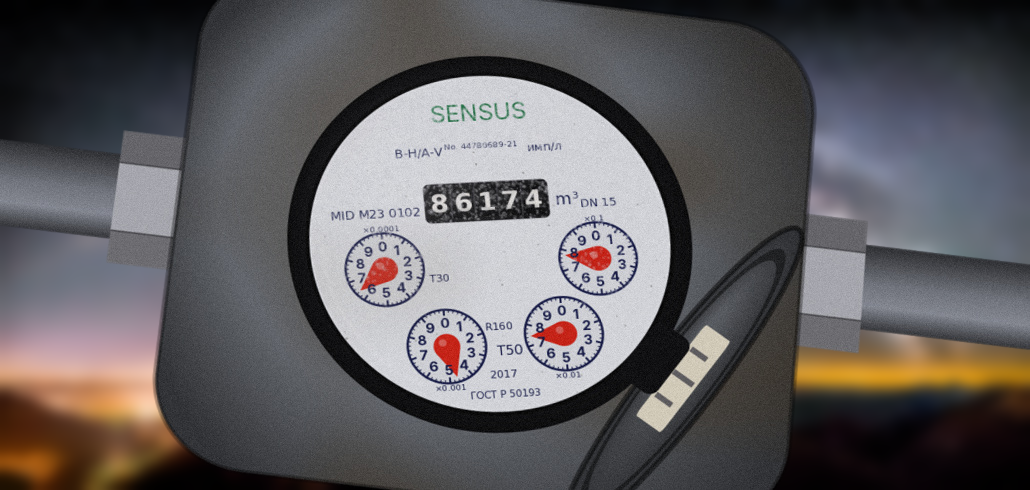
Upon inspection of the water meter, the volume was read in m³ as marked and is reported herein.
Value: 86174.7746 m³
